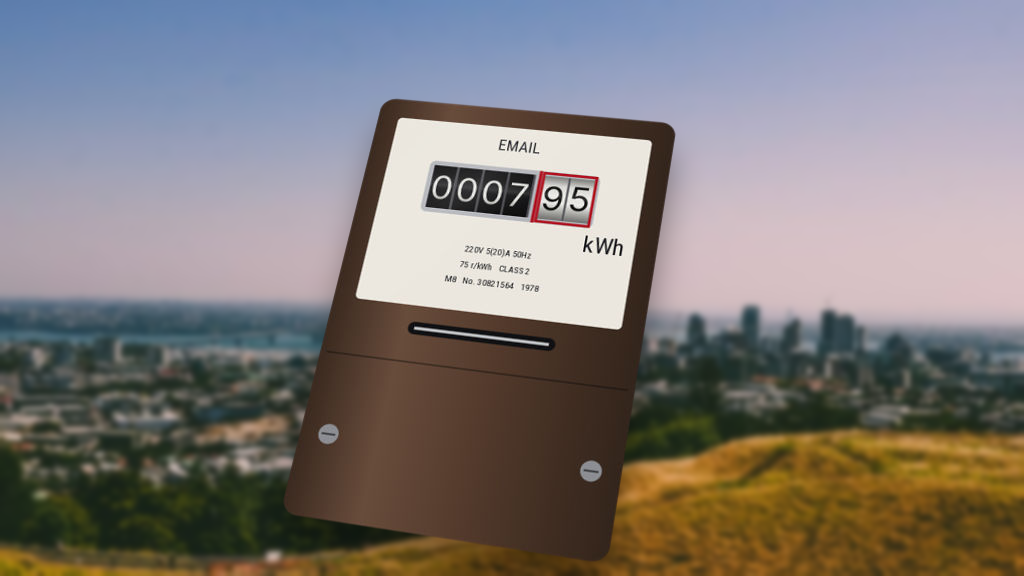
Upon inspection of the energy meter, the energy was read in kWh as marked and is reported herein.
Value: 7.95 kWh
